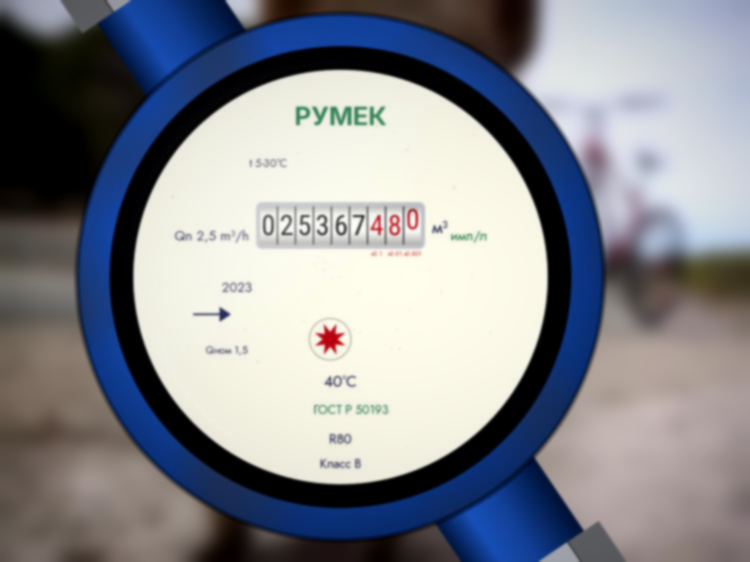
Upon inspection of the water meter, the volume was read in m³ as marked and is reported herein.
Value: 25367.480 m³
